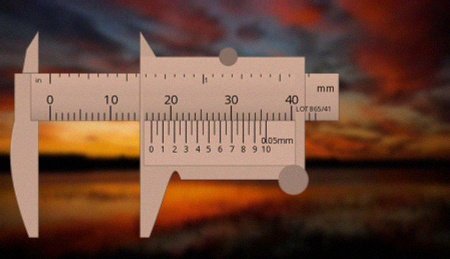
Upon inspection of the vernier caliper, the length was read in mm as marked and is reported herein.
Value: 16.8 mm
